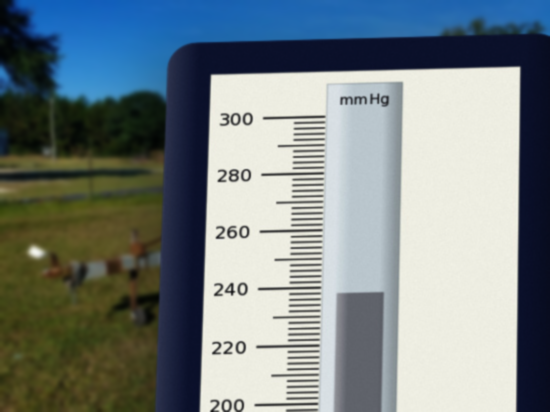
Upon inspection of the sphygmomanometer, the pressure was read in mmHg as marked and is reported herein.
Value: 238 mmHg
